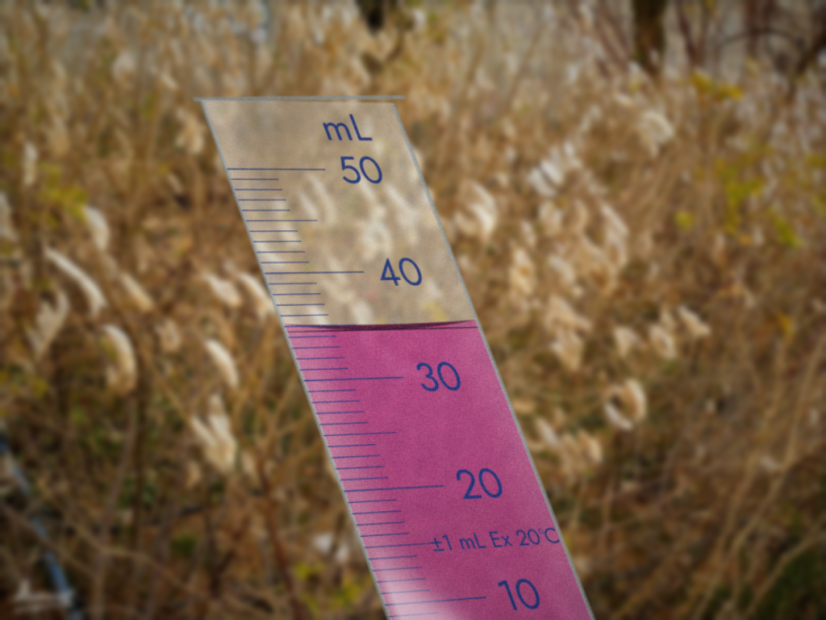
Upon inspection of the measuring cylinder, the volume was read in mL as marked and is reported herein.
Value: 34.5 mL
